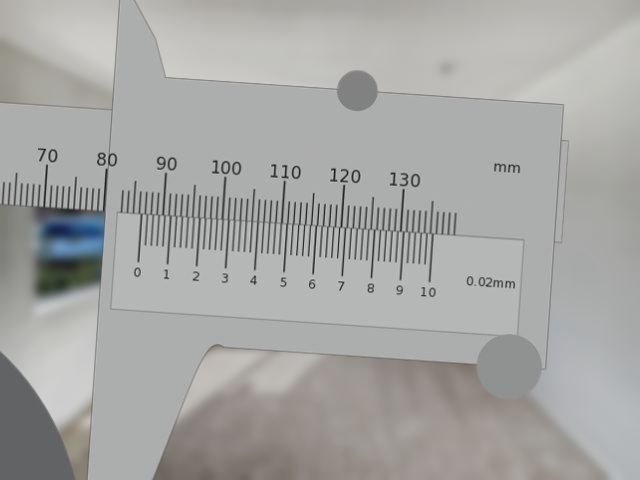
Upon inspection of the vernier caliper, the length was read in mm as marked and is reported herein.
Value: 86.4 mm
